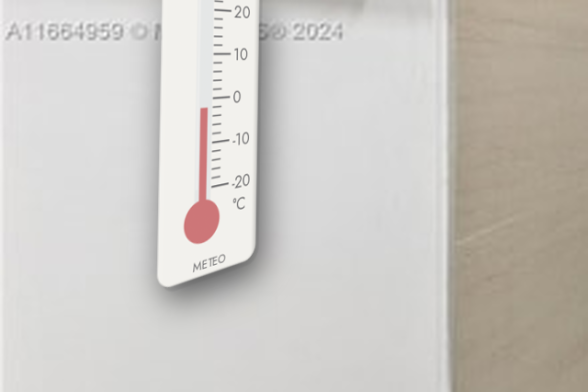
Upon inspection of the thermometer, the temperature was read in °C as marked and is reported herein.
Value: -2 °C
